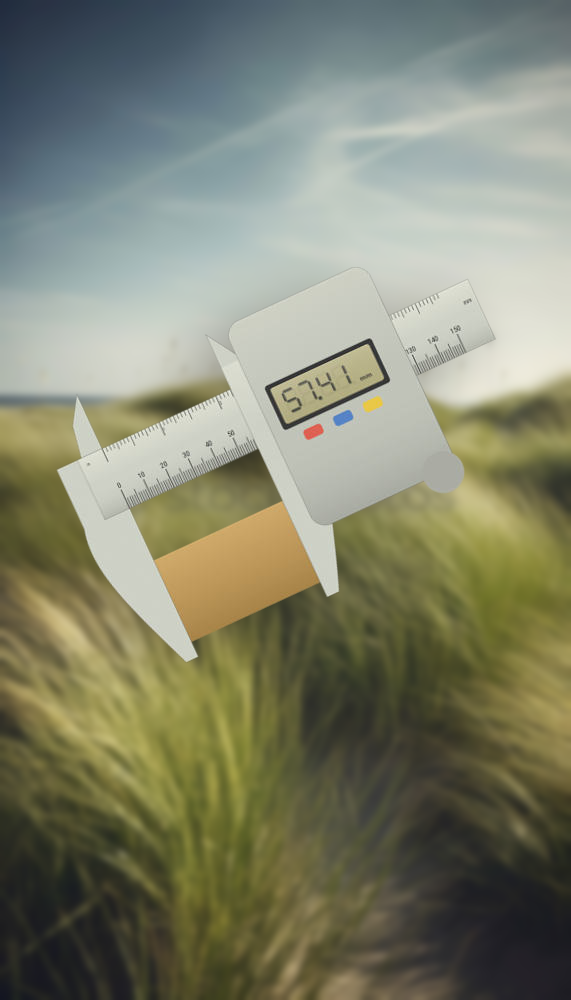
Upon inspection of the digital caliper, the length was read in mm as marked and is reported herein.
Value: 57.41 mm
